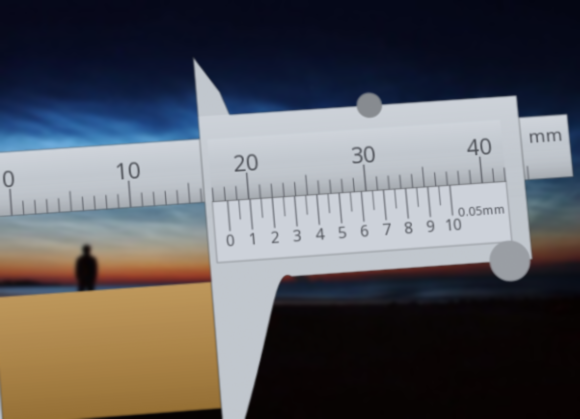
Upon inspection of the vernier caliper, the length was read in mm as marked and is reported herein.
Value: 18.2 mm
